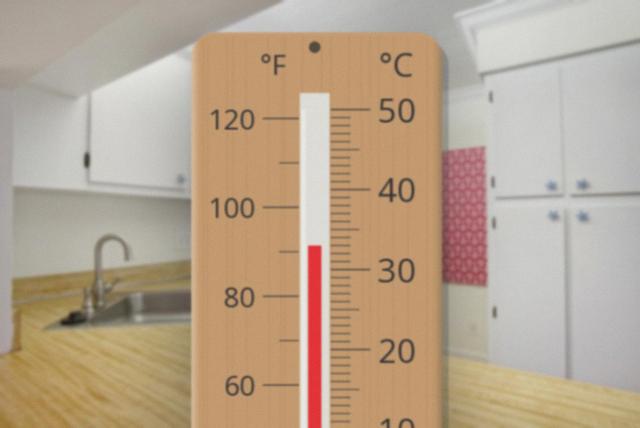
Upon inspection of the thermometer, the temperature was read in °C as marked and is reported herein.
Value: 33 °C
